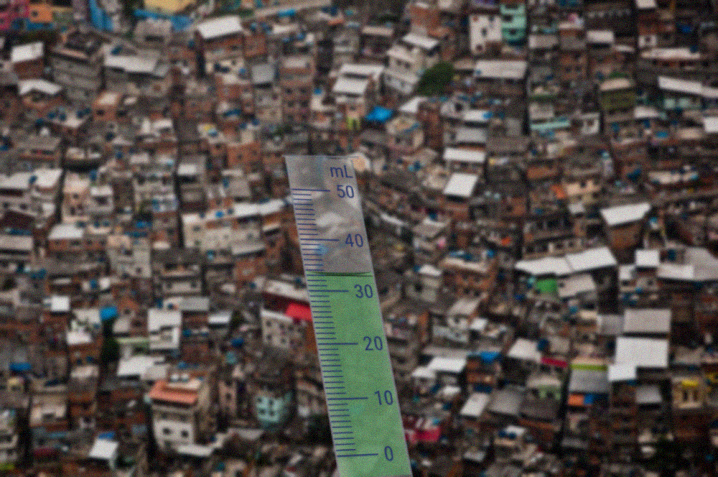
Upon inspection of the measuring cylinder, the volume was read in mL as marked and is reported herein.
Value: 33 mL
